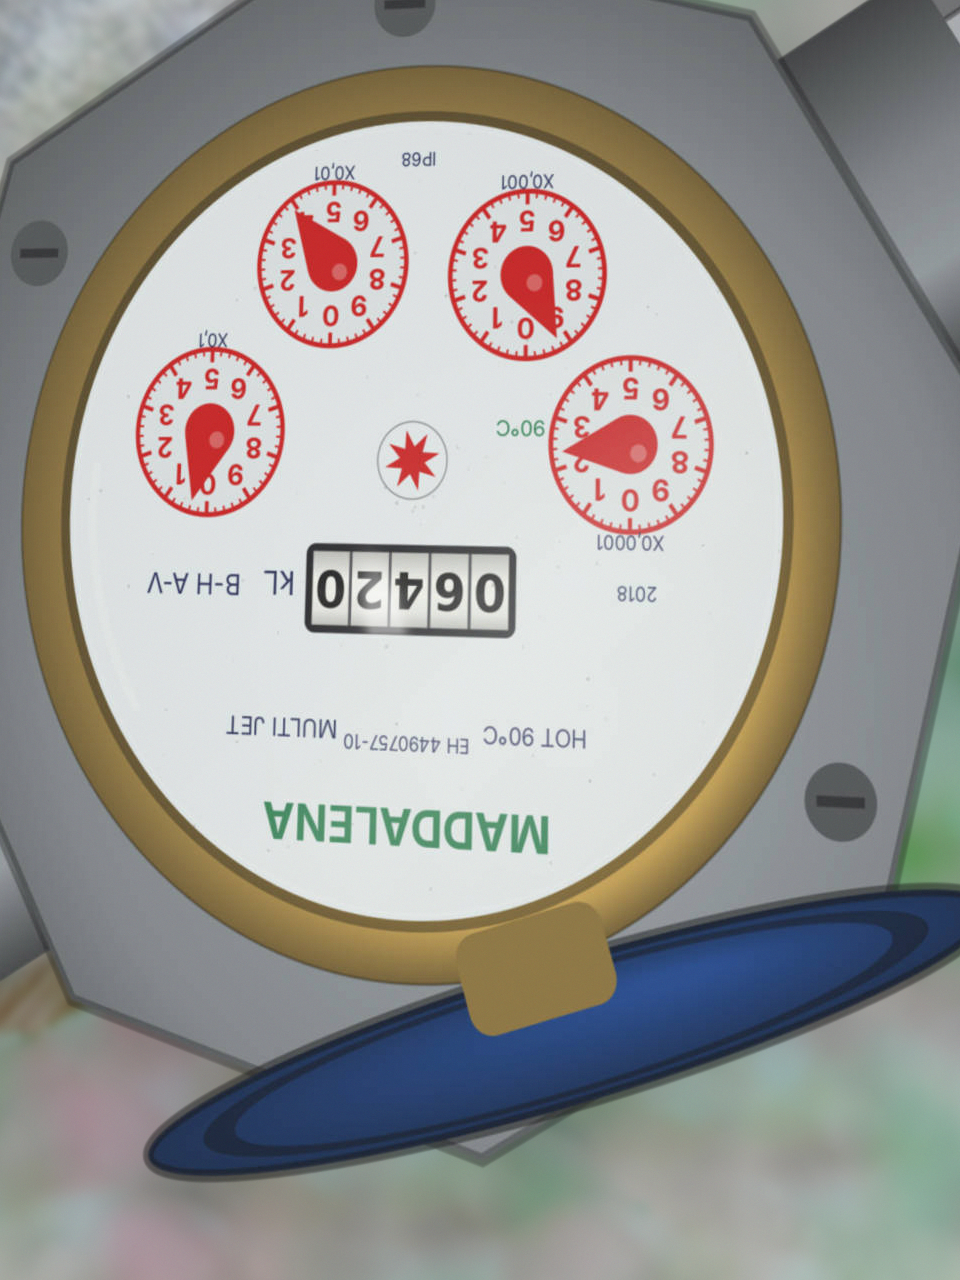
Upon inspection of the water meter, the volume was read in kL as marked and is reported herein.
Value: 6420.0392 kL
